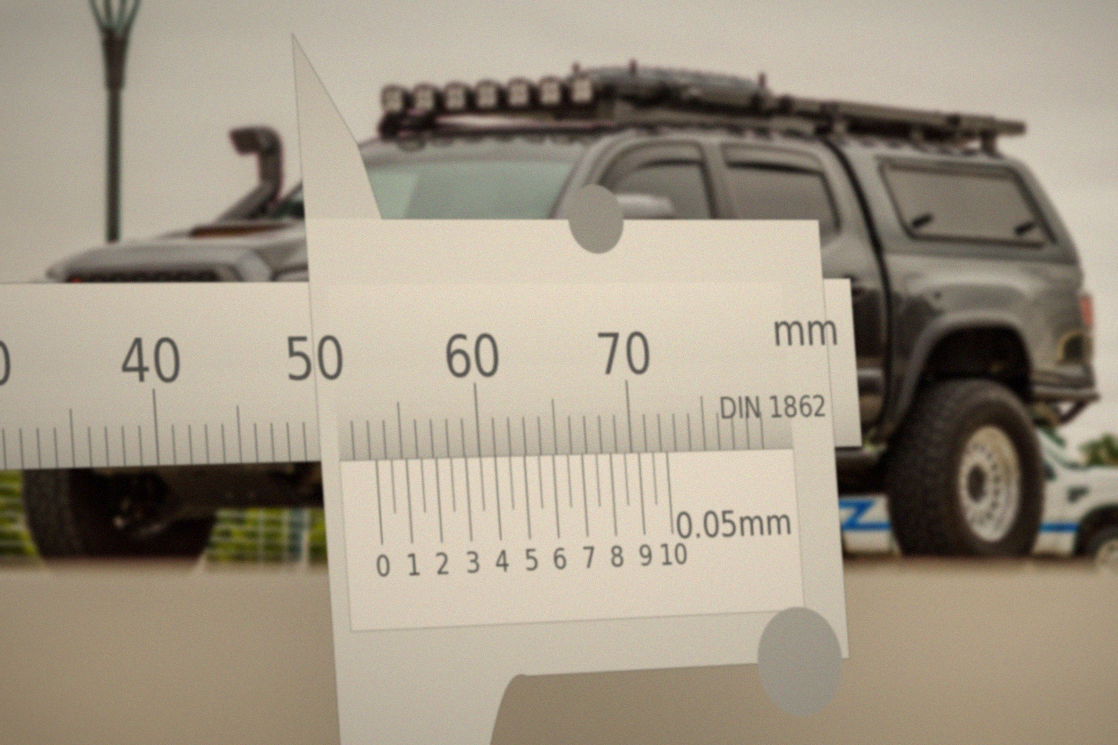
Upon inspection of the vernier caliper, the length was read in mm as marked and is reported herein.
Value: 53.4 mm
